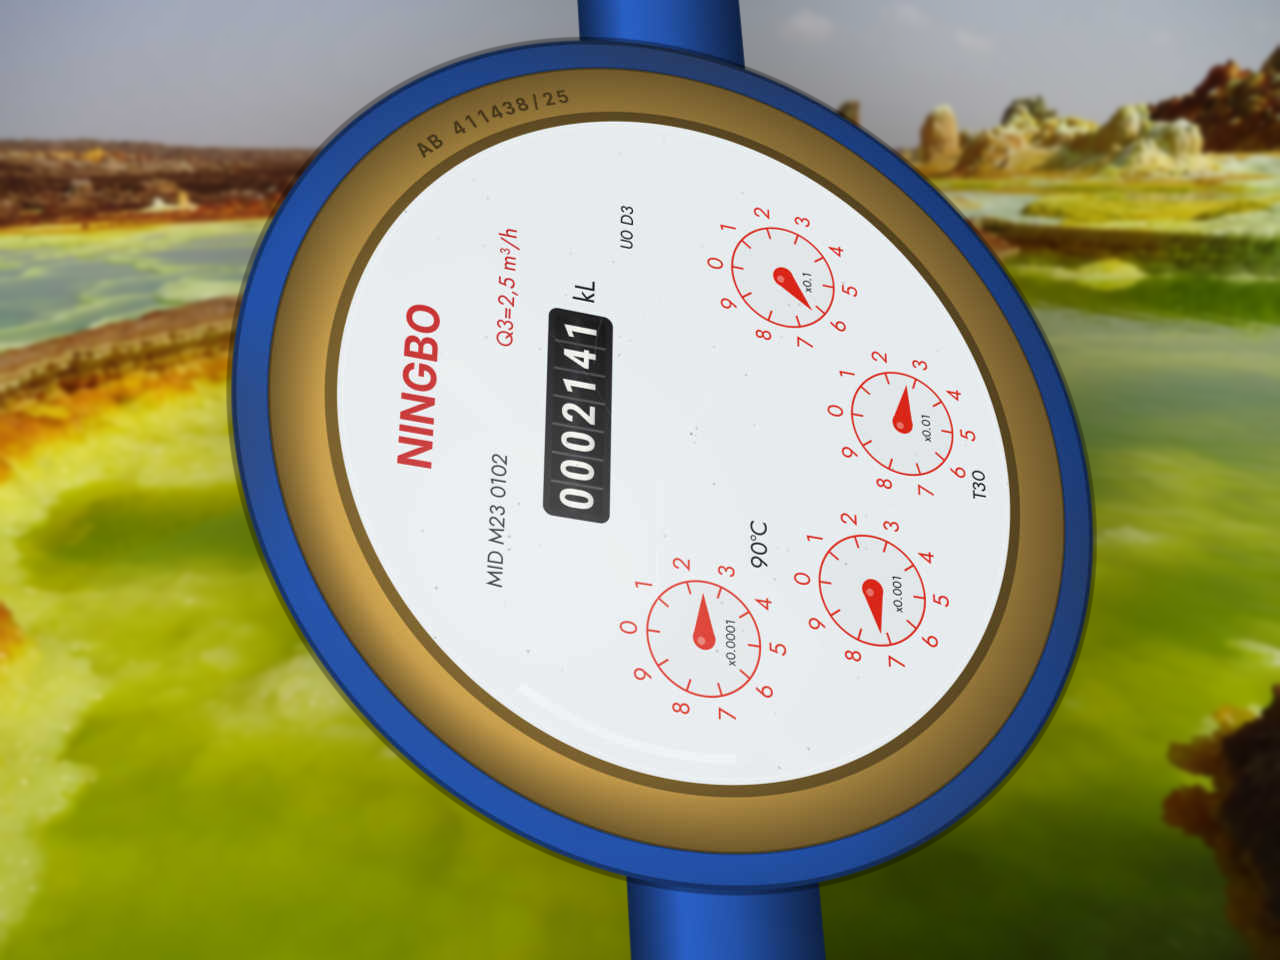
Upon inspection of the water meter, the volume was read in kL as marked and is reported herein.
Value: 2141.6272 kL
